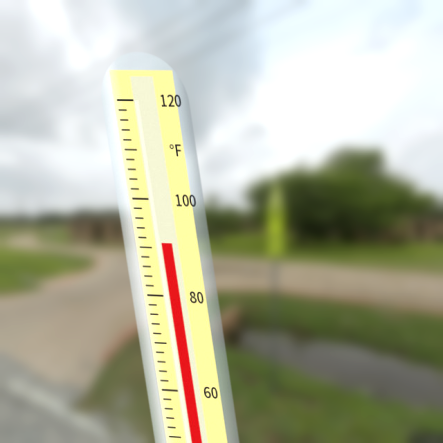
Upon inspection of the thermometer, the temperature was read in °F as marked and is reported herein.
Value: 91 °F
